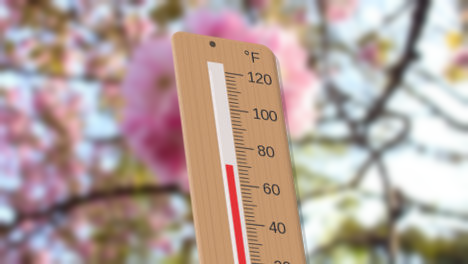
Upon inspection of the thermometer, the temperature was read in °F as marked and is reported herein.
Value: 70 °F
